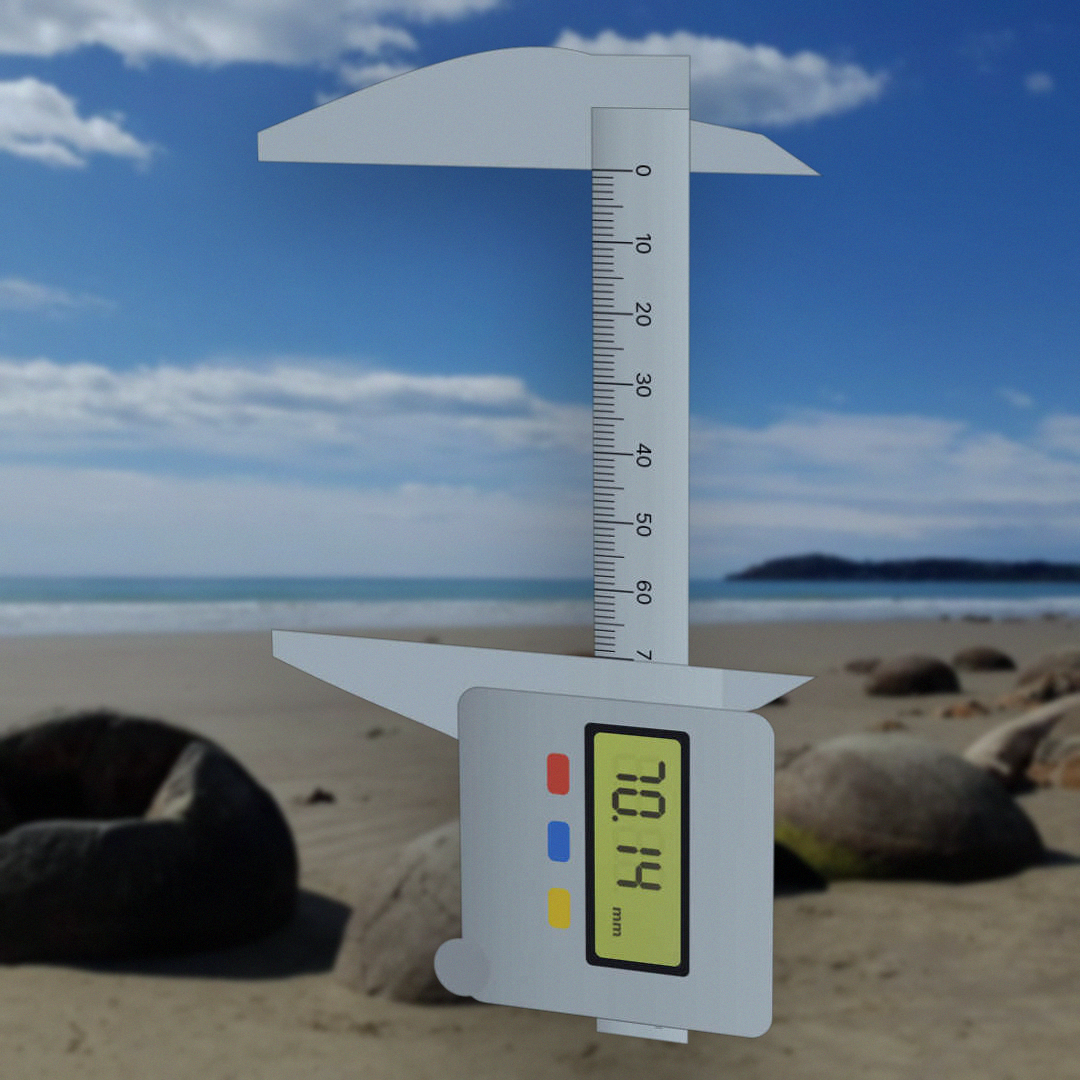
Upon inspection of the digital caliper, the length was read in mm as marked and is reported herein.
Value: 70.14 mm
